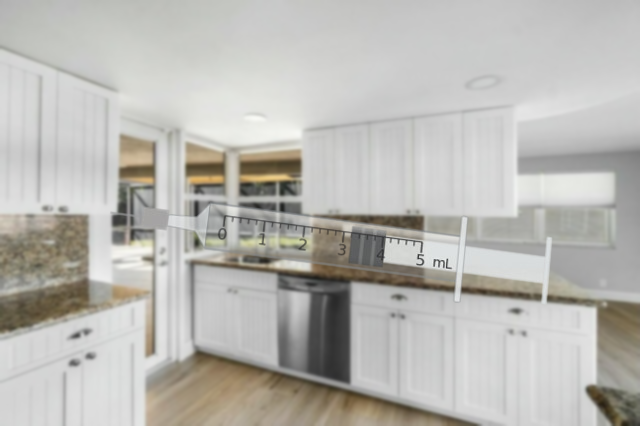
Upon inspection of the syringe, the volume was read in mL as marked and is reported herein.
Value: 3.2 mL
